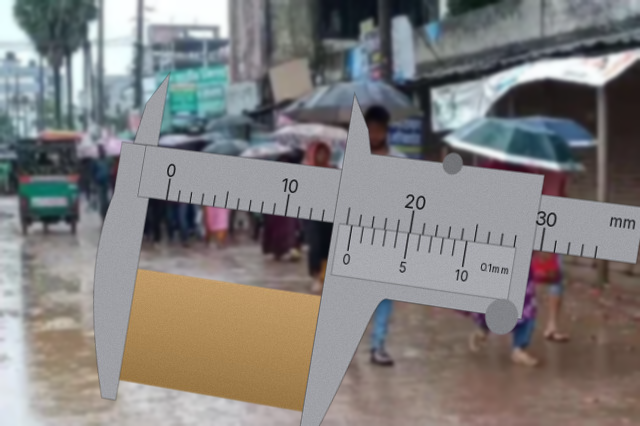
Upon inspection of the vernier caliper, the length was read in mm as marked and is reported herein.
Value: 15.4 mm
